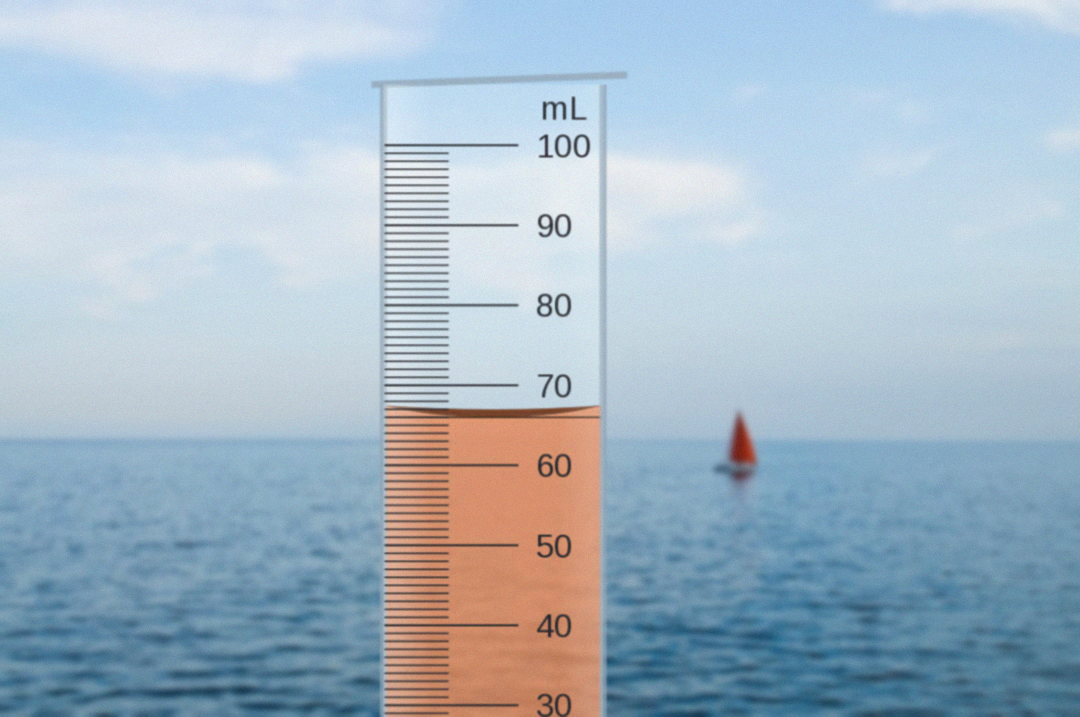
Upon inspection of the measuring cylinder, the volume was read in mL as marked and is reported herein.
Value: 66 mL
